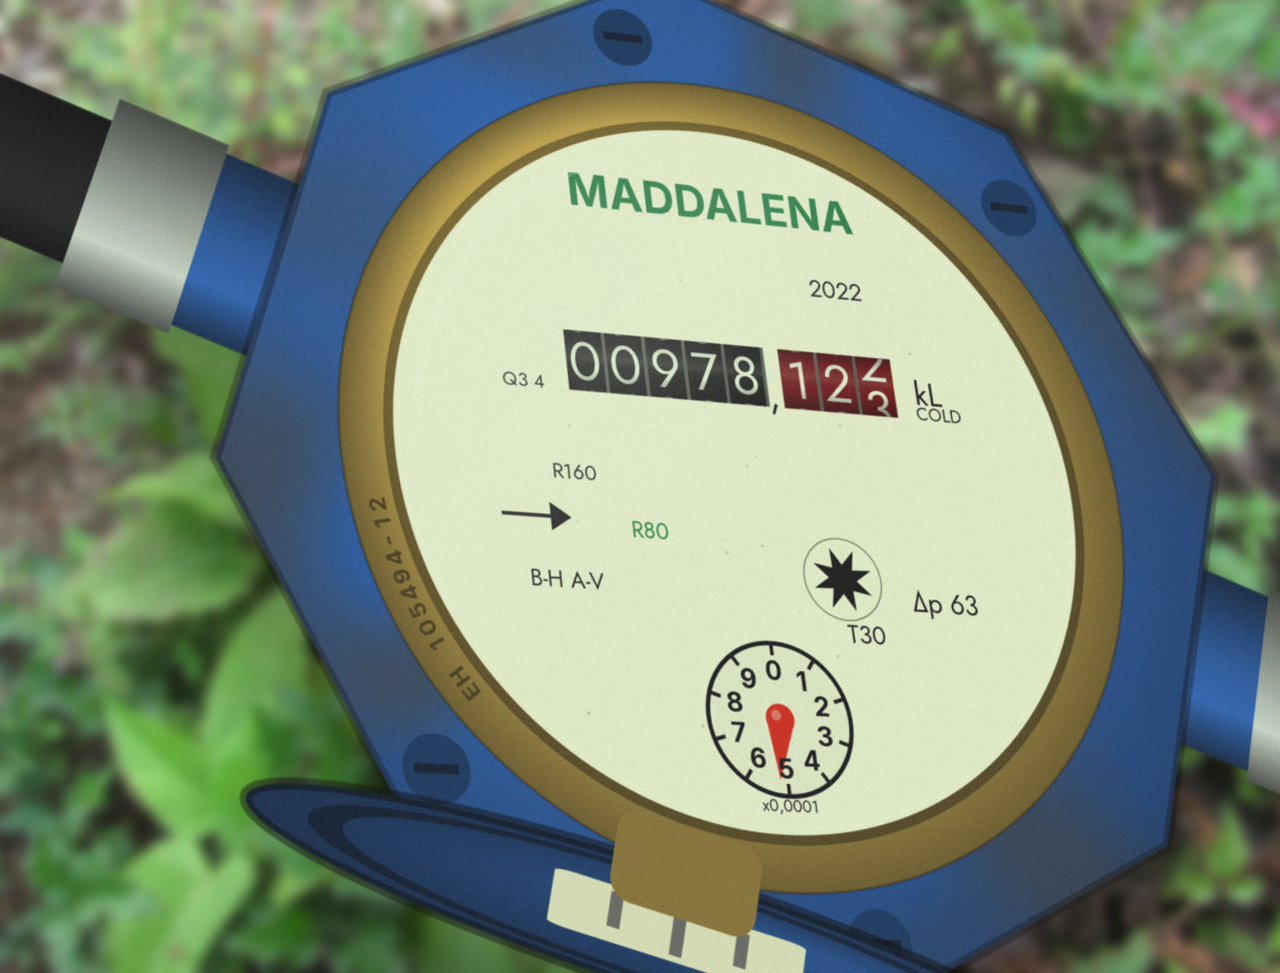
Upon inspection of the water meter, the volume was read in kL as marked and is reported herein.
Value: 978.1225 kL
